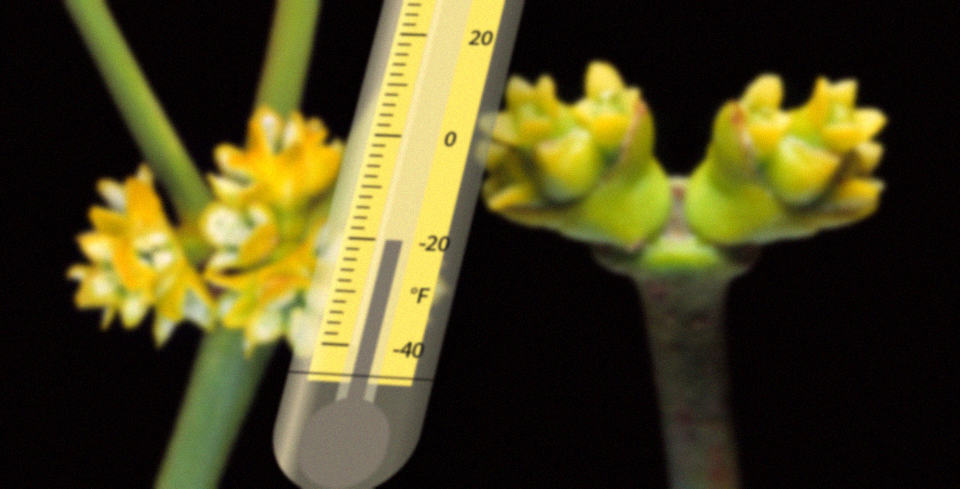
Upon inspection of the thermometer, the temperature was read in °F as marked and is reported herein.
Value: -20 °F
